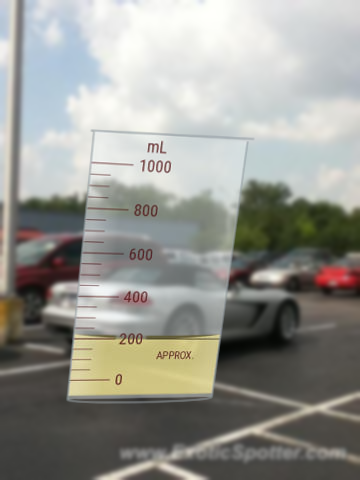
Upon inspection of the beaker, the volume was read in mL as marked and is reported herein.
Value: 200 mL
